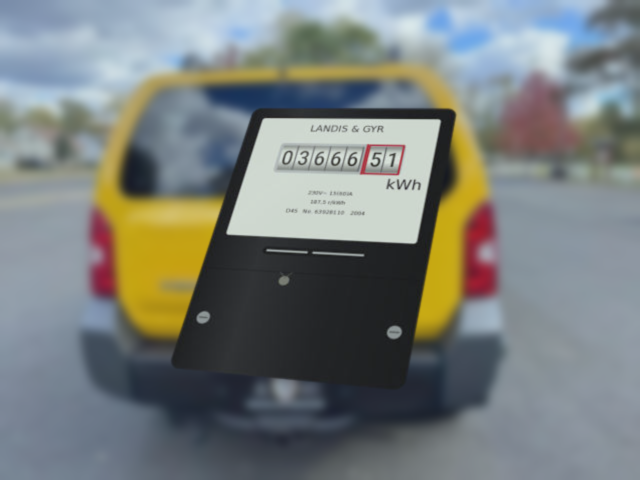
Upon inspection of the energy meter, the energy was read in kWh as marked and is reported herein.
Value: 3666.51 kWh
